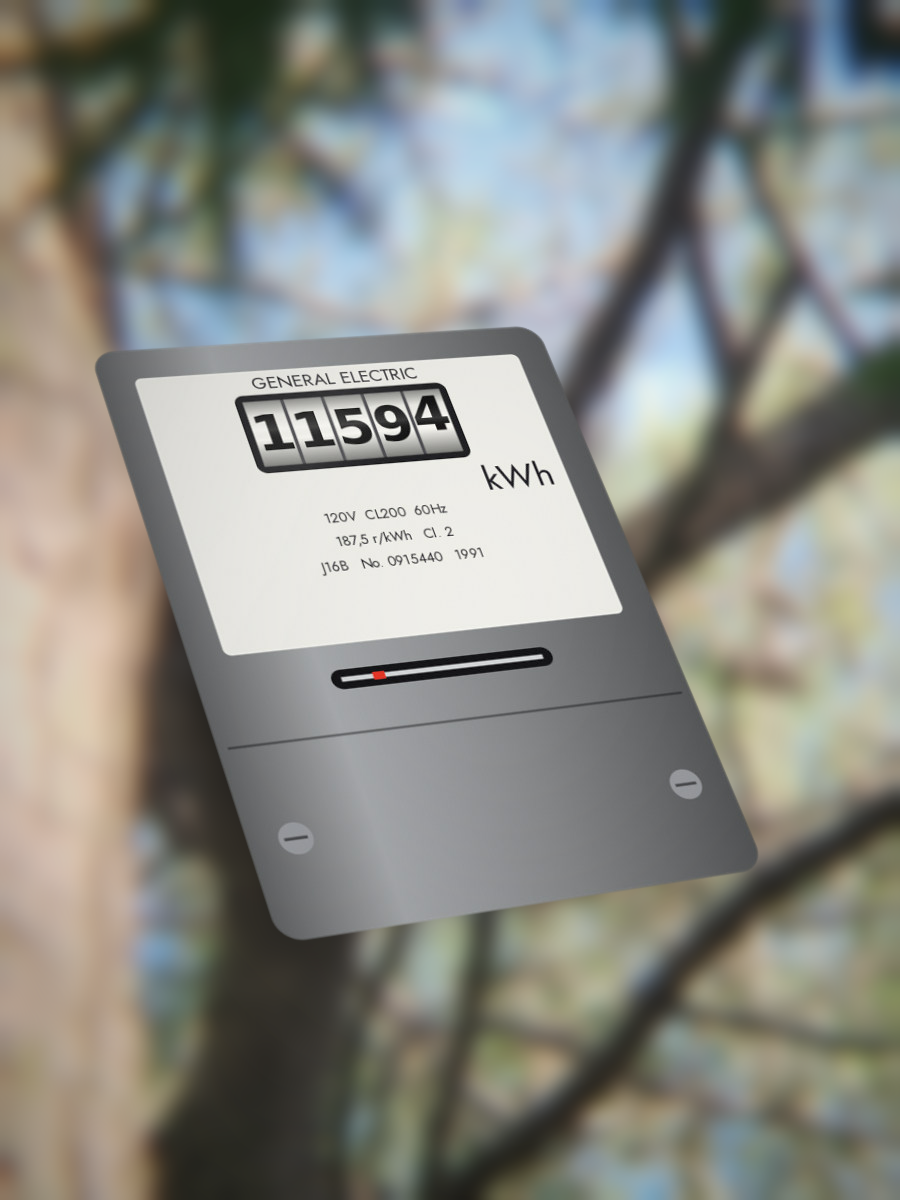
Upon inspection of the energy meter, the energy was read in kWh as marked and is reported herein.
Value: 11594 kWh
